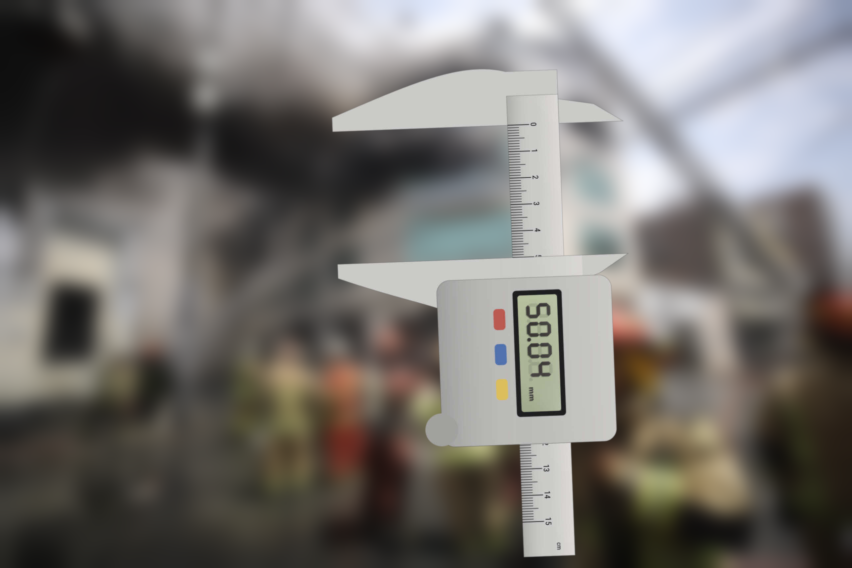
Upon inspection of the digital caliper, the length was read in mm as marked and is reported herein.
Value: 50.04 mm
